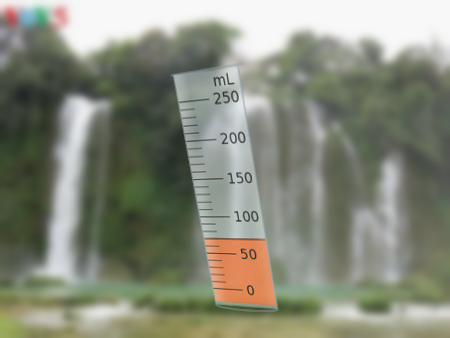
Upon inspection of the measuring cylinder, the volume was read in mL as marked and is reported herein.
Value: 70 mL
